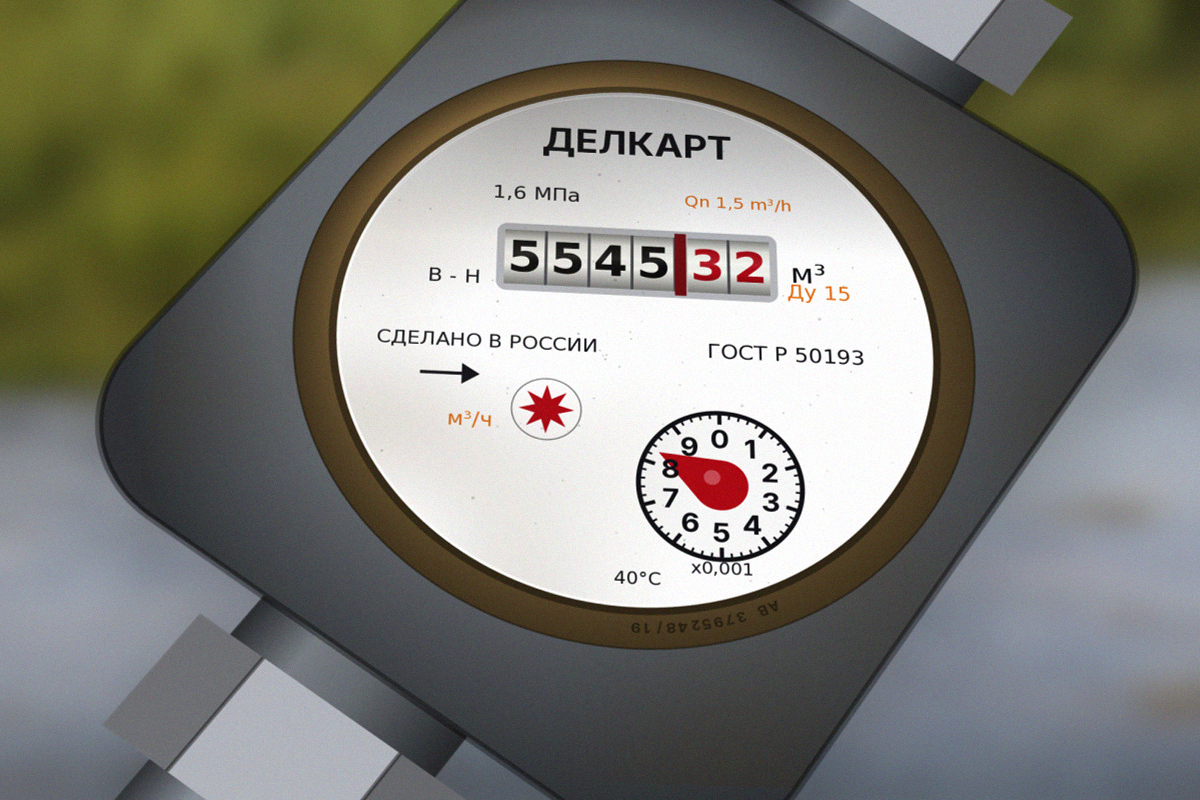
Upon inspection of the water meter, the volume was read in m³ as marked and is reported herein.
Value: 5545.328 m³
